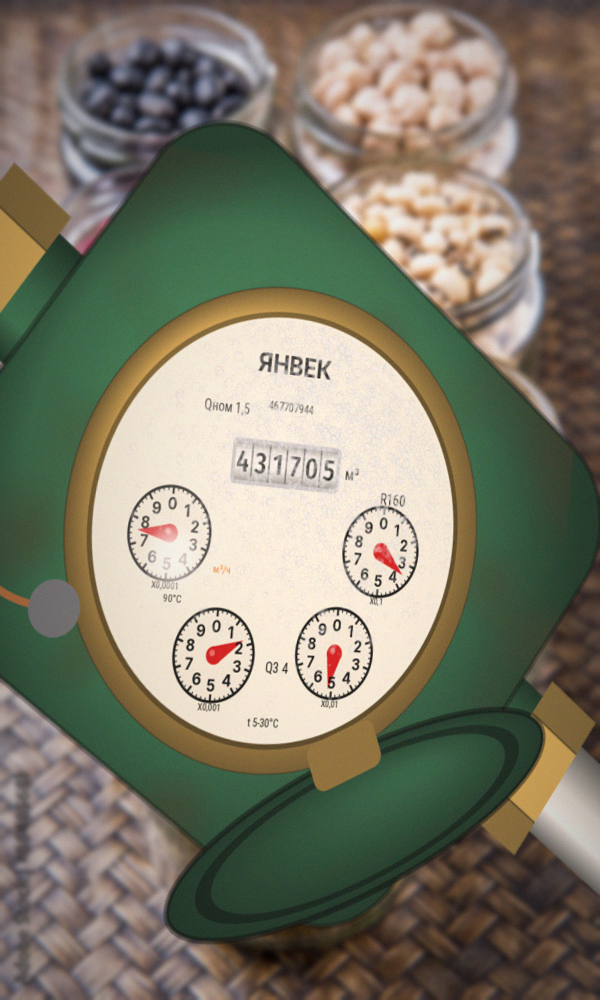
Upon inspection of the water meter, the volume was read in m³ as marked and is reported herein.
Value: 431705.3517 m³
